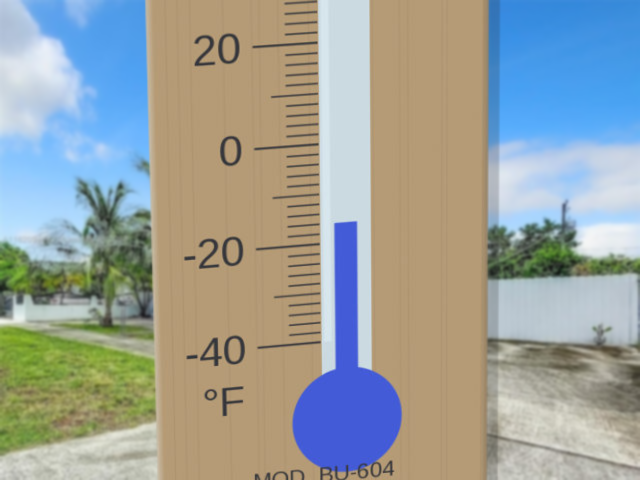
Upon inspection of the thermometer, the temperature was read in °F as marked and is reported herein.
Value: -16 °F
